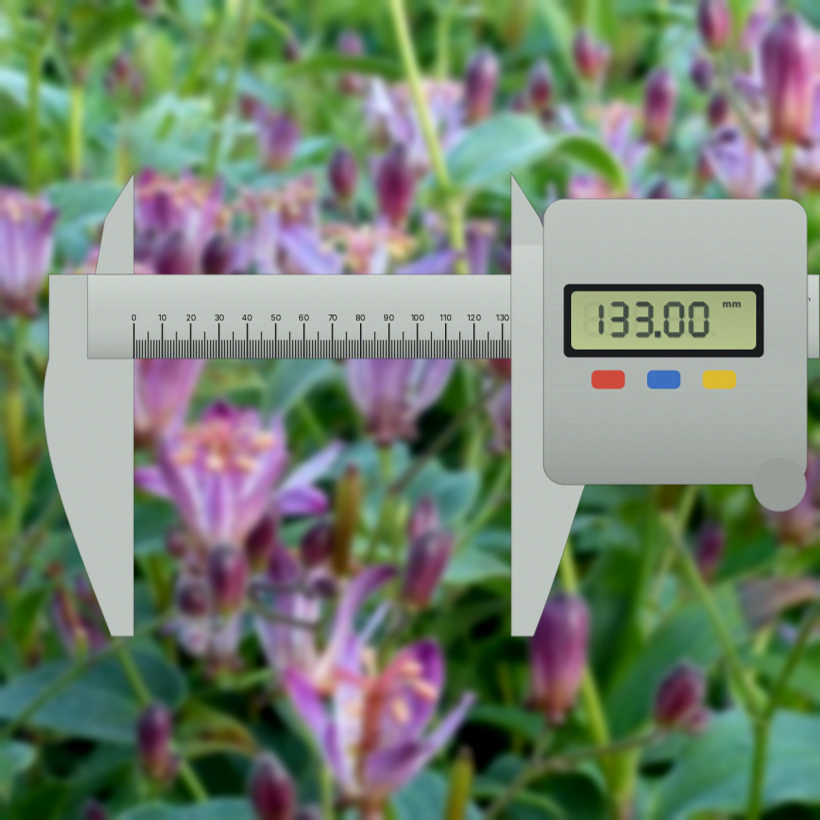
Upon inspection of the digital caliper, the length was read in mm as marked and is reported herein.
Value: 133.00 mm
